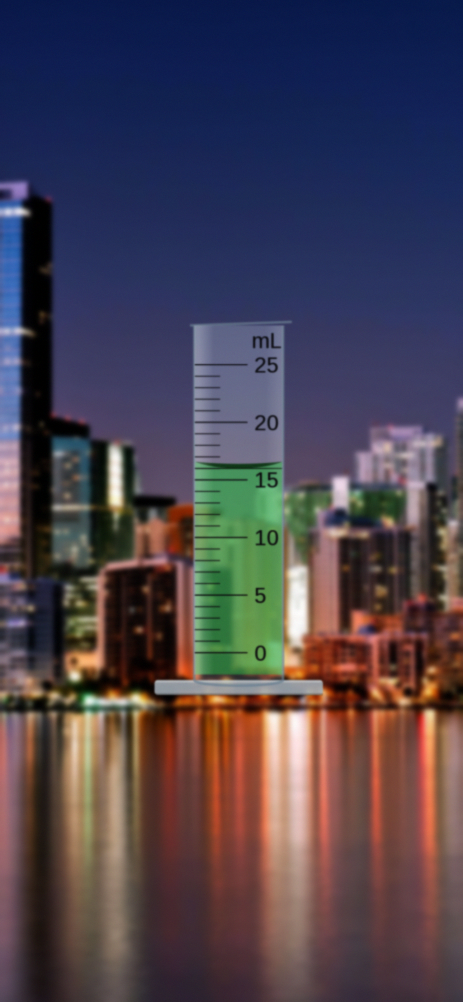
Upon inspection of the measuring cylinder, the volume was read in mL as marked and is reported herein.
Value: 16 mL
